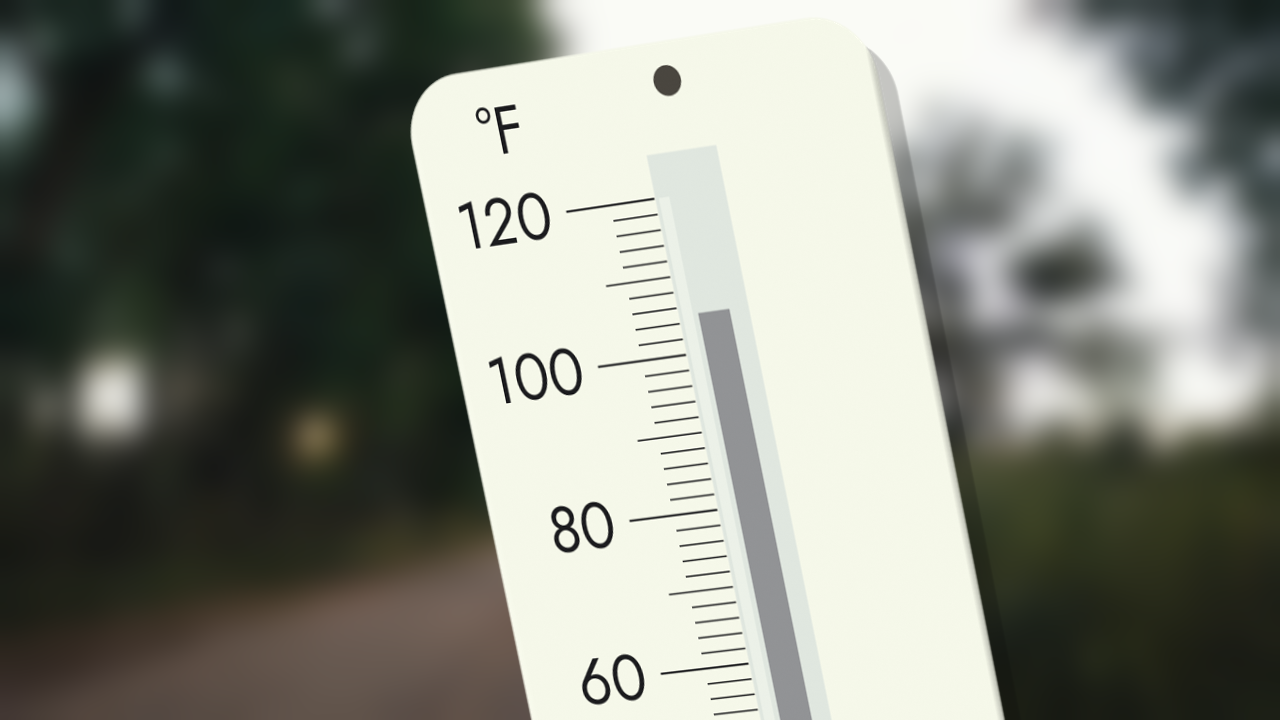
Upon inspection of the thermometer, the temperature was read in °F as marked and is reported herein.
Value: 105 °F
